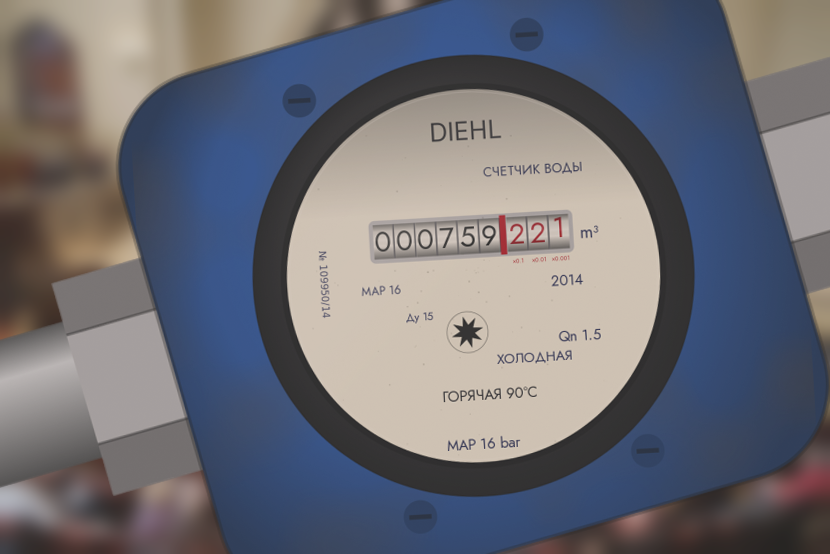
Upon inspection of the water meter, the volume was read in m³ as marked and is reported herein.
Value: 759.221 m³
